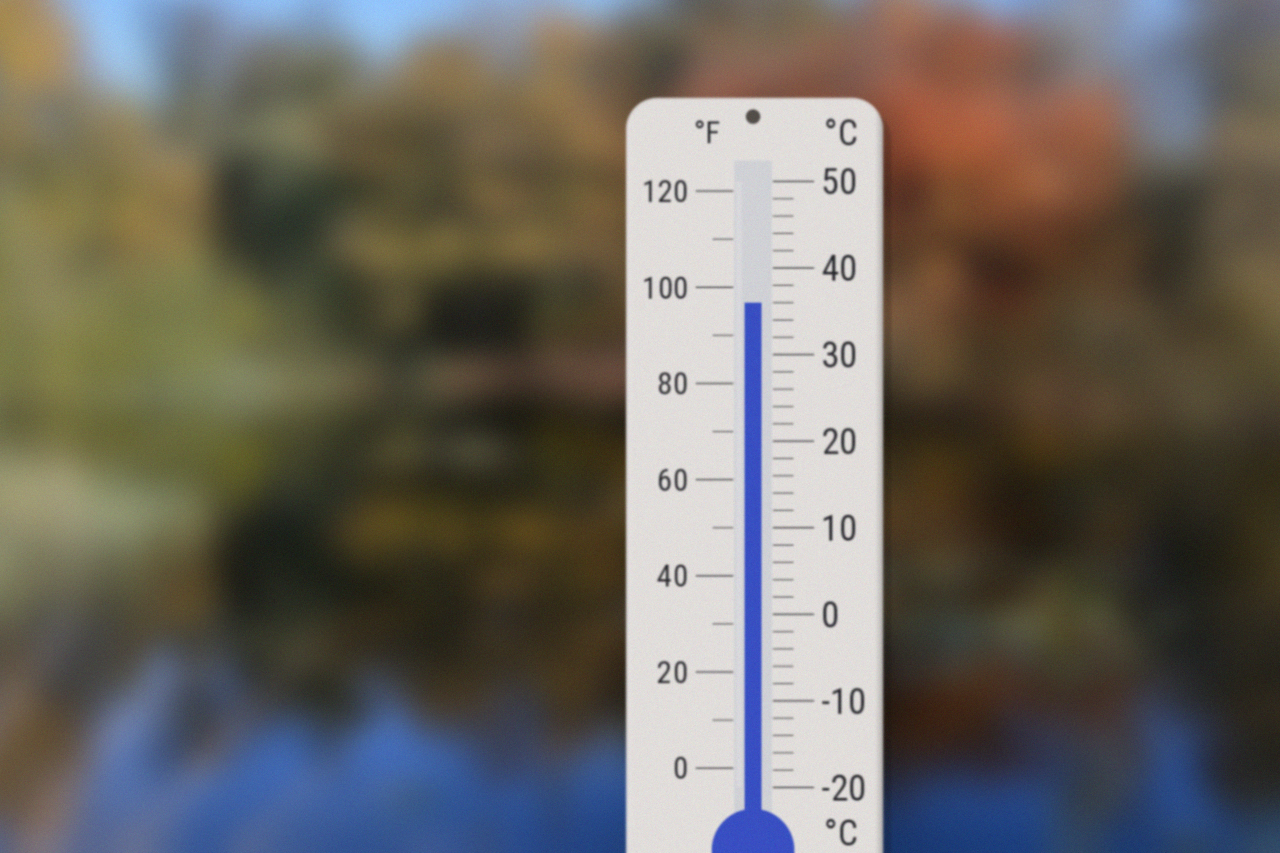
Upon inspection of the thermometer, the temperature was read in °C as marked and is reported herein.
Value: 36 °C
